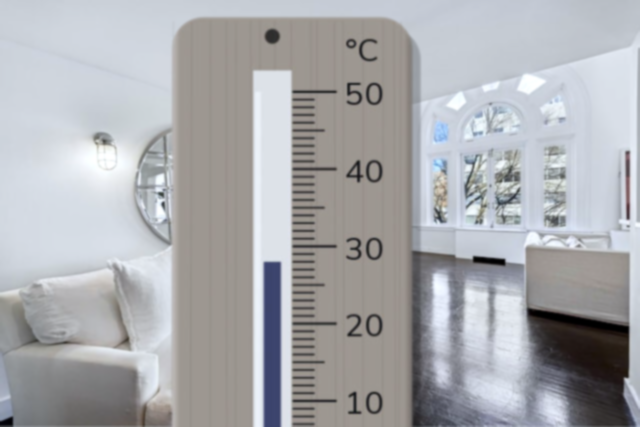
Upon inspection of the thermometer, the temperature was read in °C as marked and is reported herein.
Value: 28 °C
